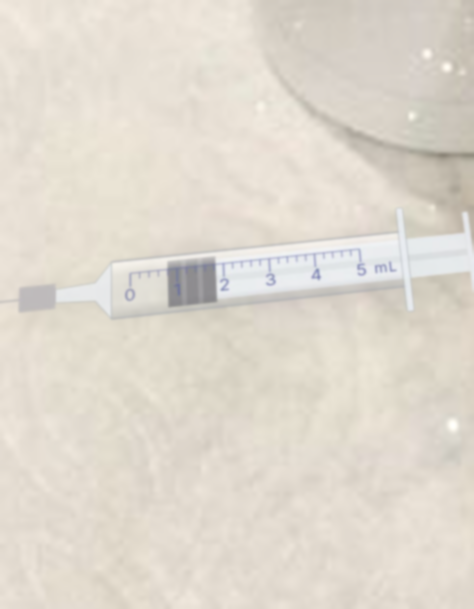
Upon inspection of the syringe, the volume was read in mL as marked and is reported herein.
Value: 0.8 mL
